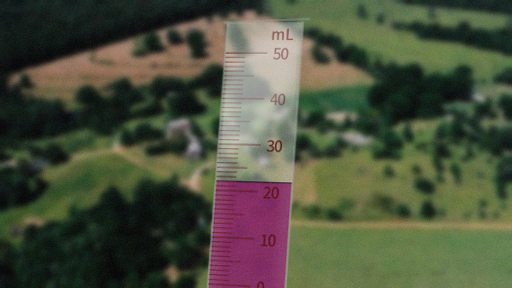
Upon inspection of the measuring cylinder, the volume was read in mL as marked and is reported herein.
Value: 22 mL
